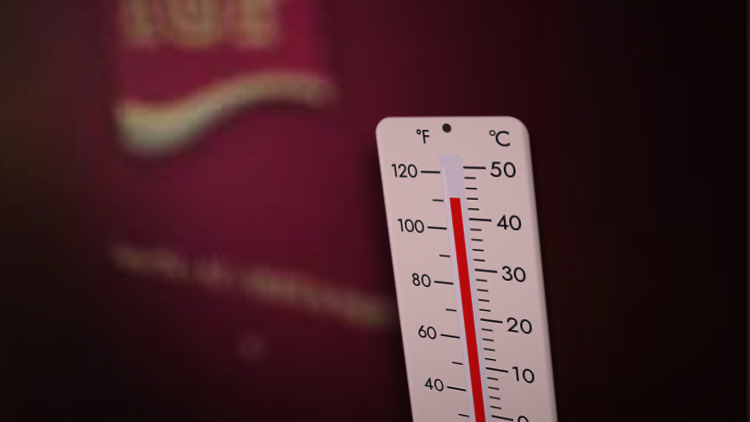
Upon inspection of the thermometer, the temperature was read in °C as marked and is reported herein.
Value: 44 °C
